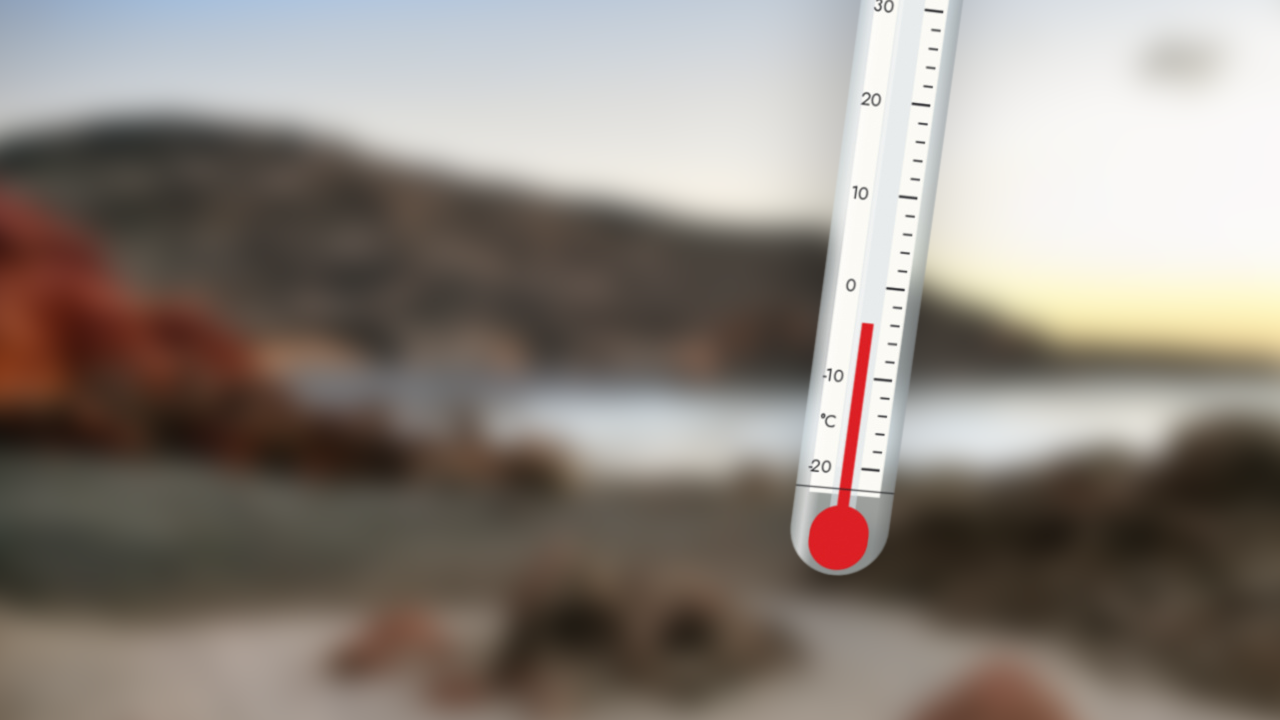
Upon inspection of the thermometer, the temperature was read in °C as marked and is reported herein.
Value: -4 °C
